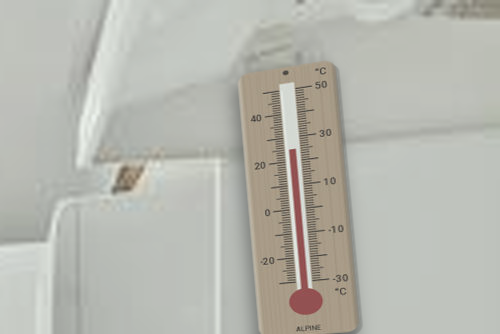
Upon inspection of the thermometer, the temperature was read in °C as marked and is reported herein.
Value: 25 °C
